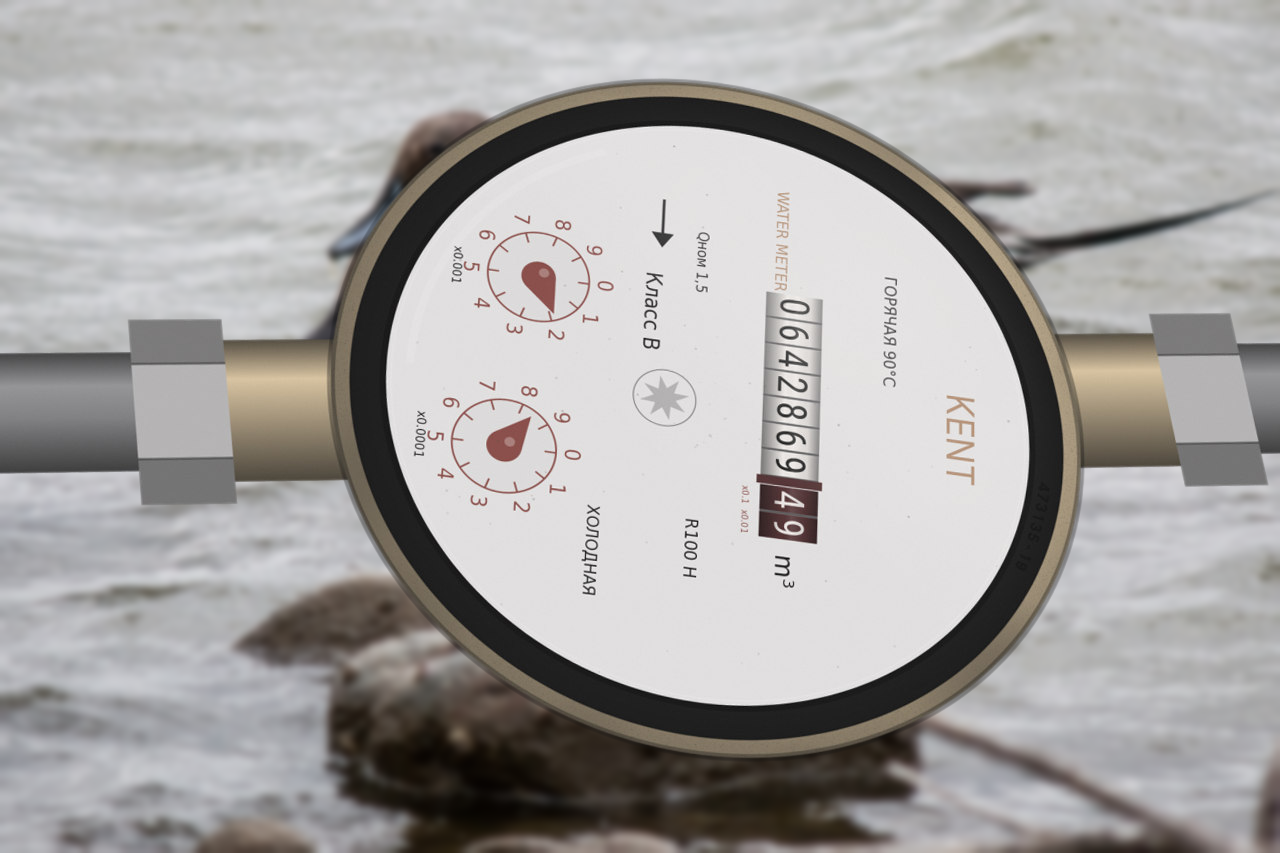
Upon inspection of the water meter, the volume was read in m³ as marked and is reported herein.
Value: 642869.4918 m³
